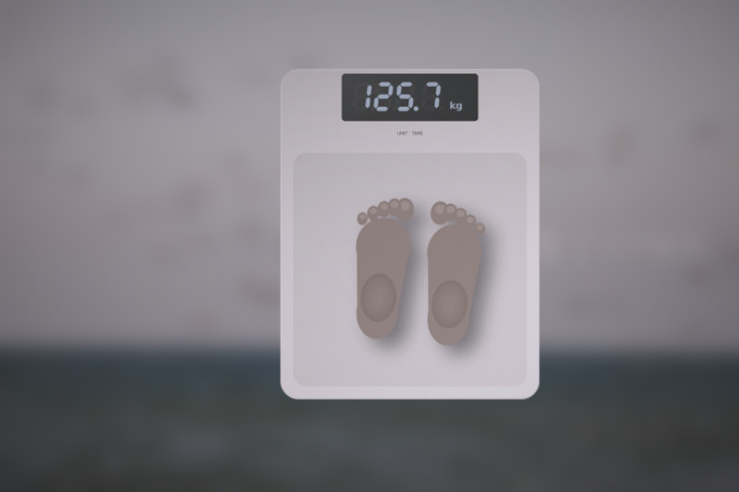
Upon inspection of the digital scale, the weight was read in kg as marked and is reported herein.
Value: 125.7 kg
